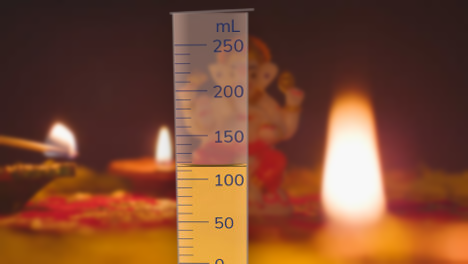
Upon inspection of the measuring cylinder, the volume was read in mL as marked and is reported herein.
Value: 115 mL
